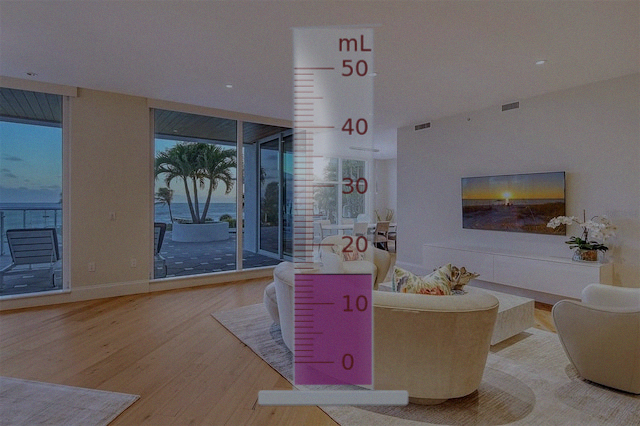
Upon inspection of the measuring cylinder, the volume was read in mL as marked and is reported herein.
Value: 15 mL
